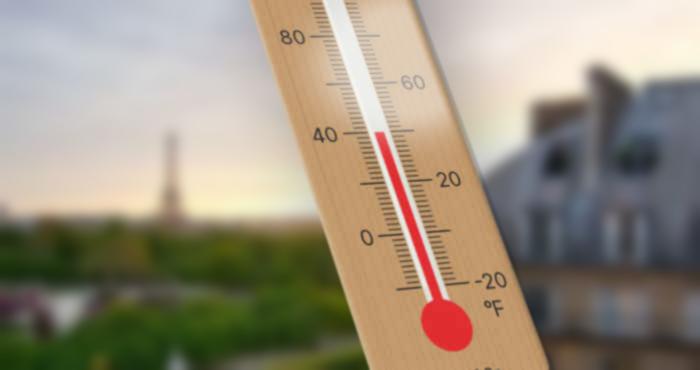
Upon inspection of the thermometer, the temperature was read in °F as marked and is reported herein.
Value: 40 °F
